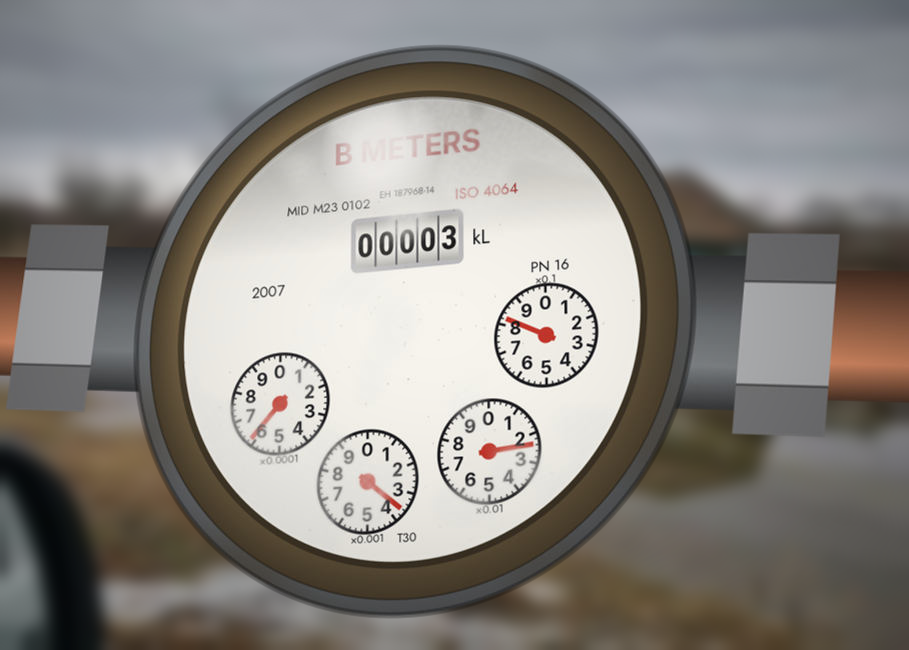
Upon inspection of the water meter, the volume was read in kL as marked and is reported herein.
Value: 3.8236 kL
